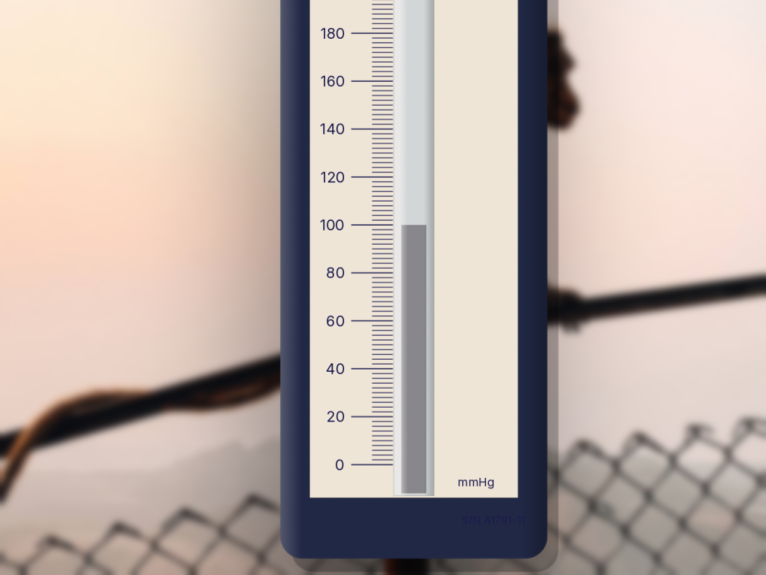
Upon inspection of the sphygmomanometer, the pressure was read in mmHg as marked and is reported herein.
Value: 100 mmHg
